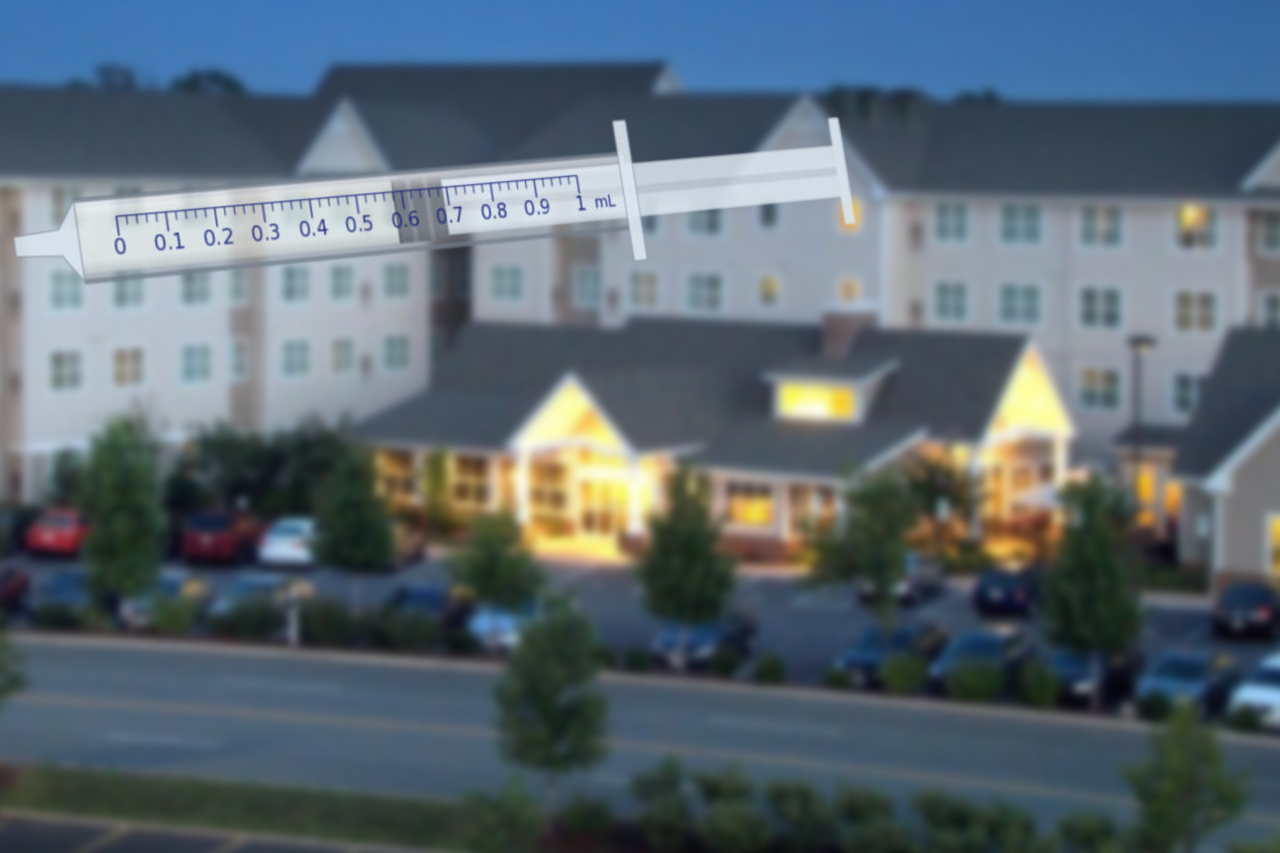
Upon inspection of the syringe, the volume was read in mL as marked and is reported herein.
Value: 0.58 mL
